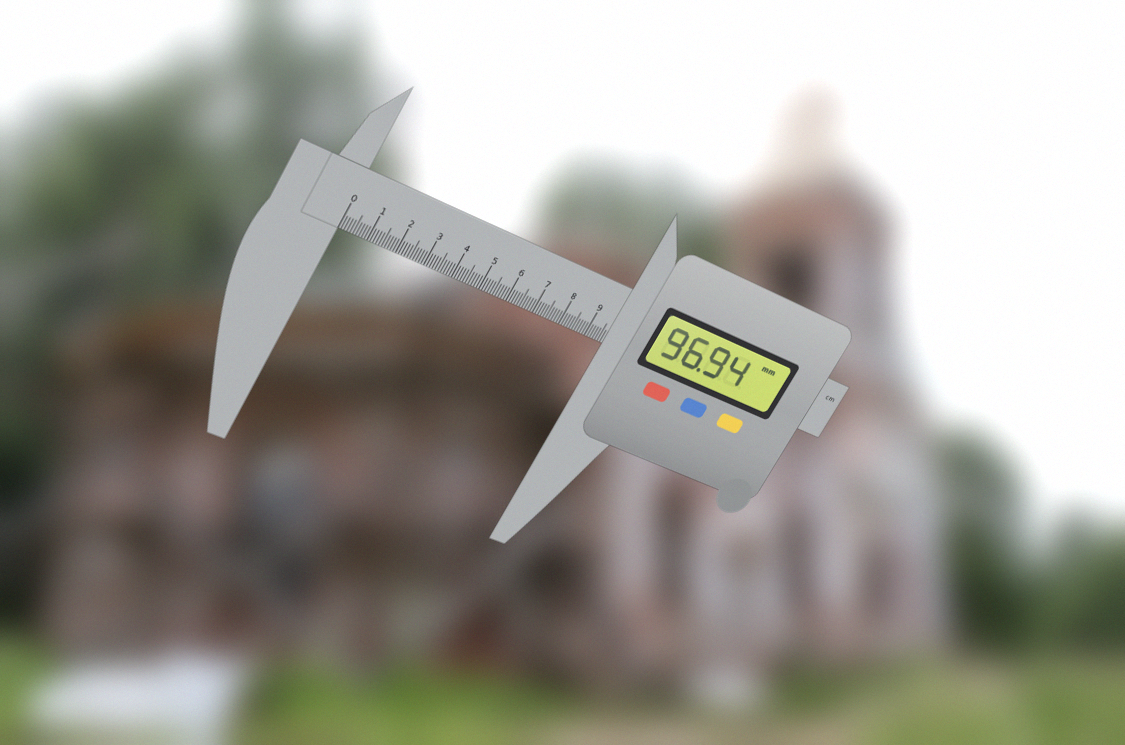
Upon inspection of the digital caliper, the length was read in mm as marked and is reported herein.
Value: 96.94 mm
